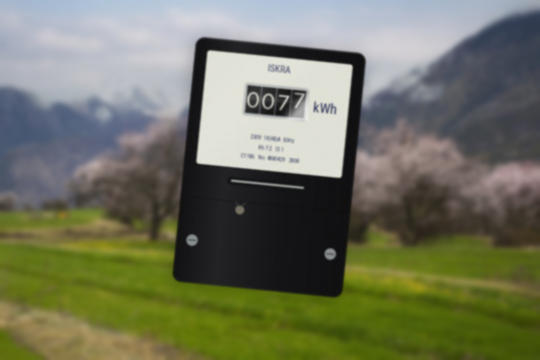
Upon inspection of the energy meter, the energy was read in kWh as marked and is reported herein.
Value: 77 kWh
